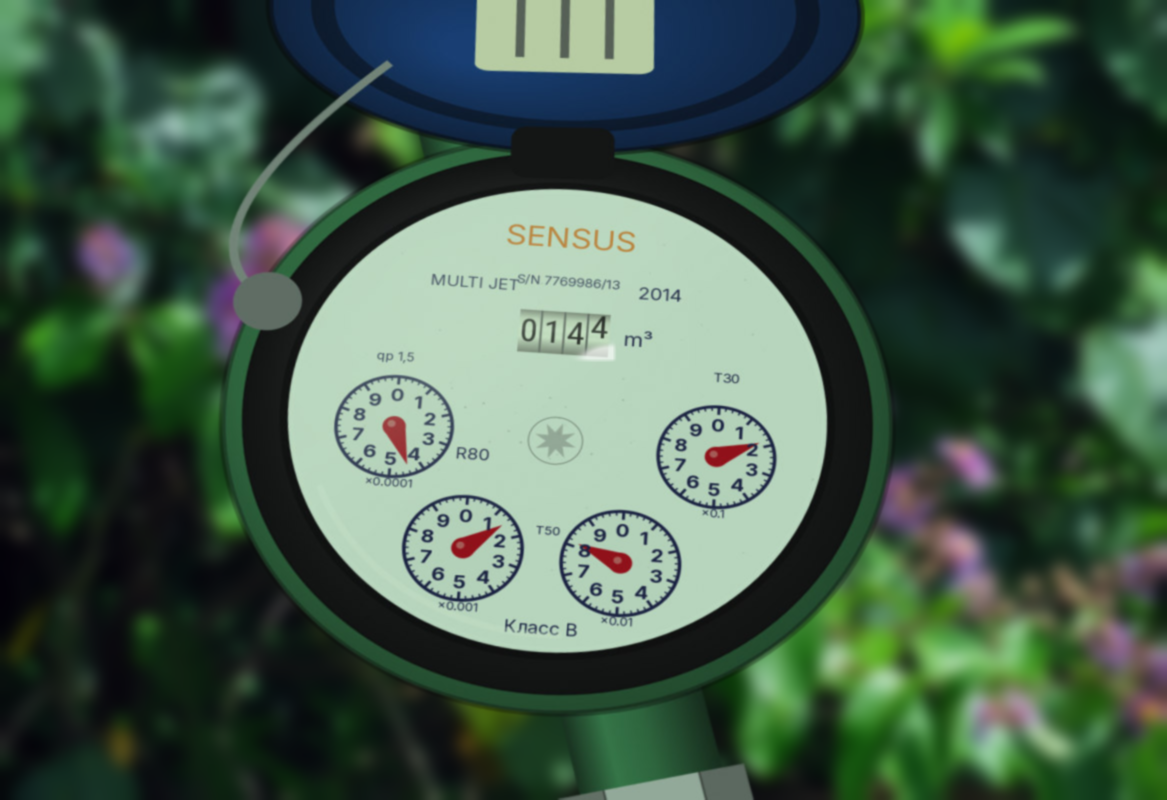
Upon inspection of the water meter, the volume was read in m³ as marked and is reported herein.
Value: 144.1814 m³
